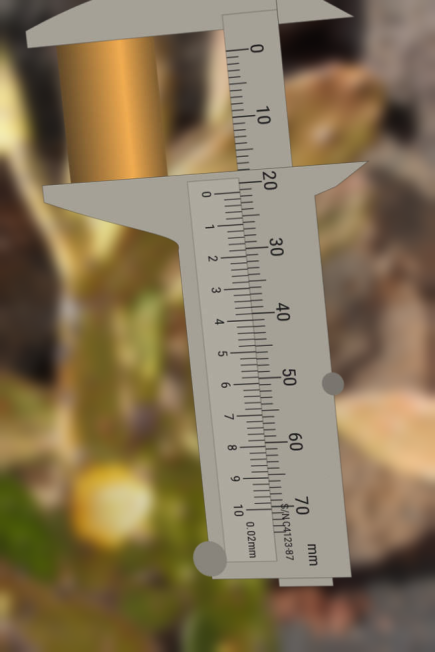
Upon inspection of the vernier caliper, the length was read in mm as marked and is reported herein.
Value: 21.4 mm
